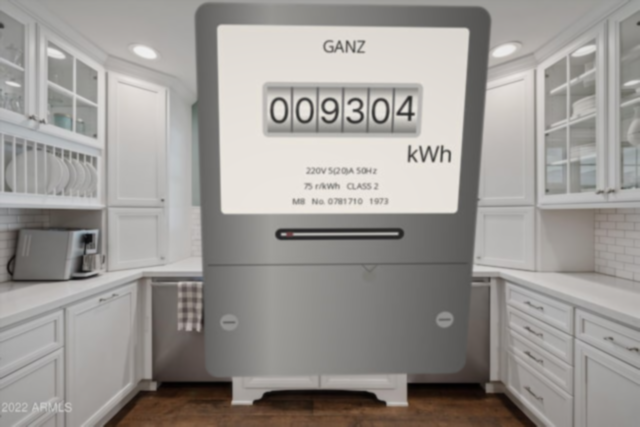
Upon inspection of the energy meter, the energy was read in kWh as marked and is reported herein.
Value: 9304 kWh
